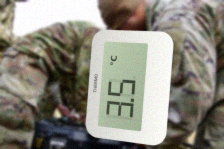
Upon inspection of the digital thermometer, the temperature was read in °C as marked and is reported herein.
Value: 3.5 °C
